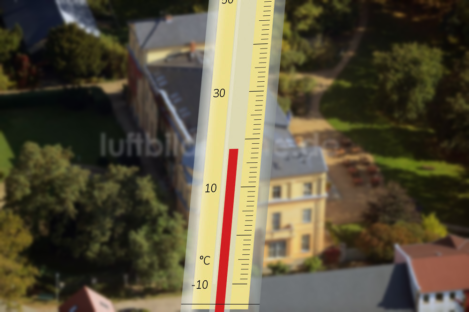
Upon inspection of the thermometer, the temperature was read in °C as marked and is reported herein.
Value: 18 °C
